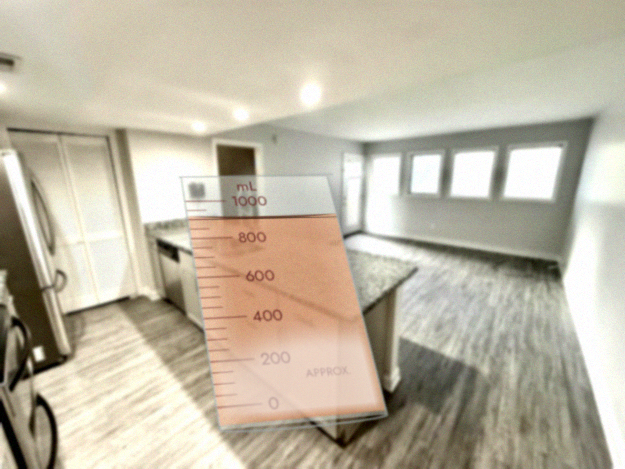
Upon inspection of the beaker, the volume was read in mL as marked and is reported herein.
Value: 900 mL
